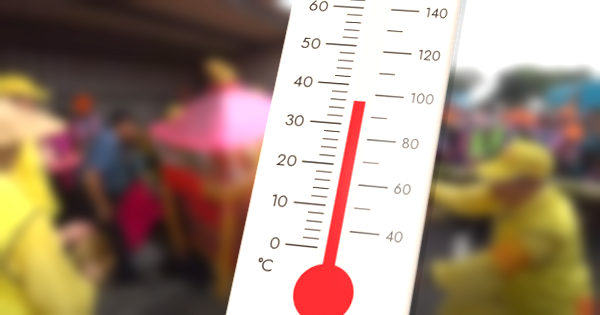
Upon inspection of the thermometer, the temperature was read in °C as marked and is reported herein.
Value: 36 °C
